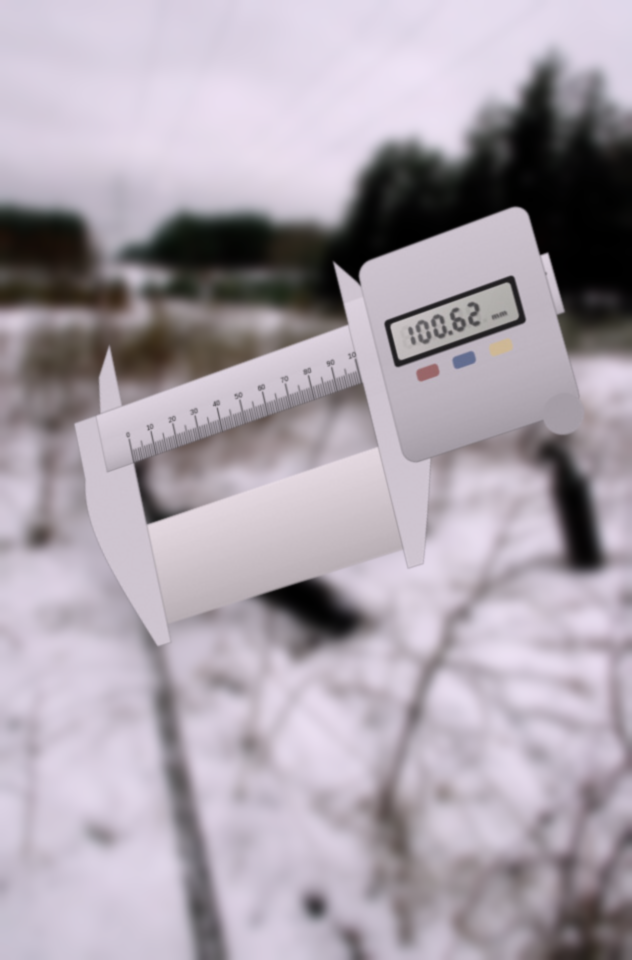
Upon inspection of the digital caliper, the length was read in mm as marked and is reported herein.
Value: 100.62 mm
